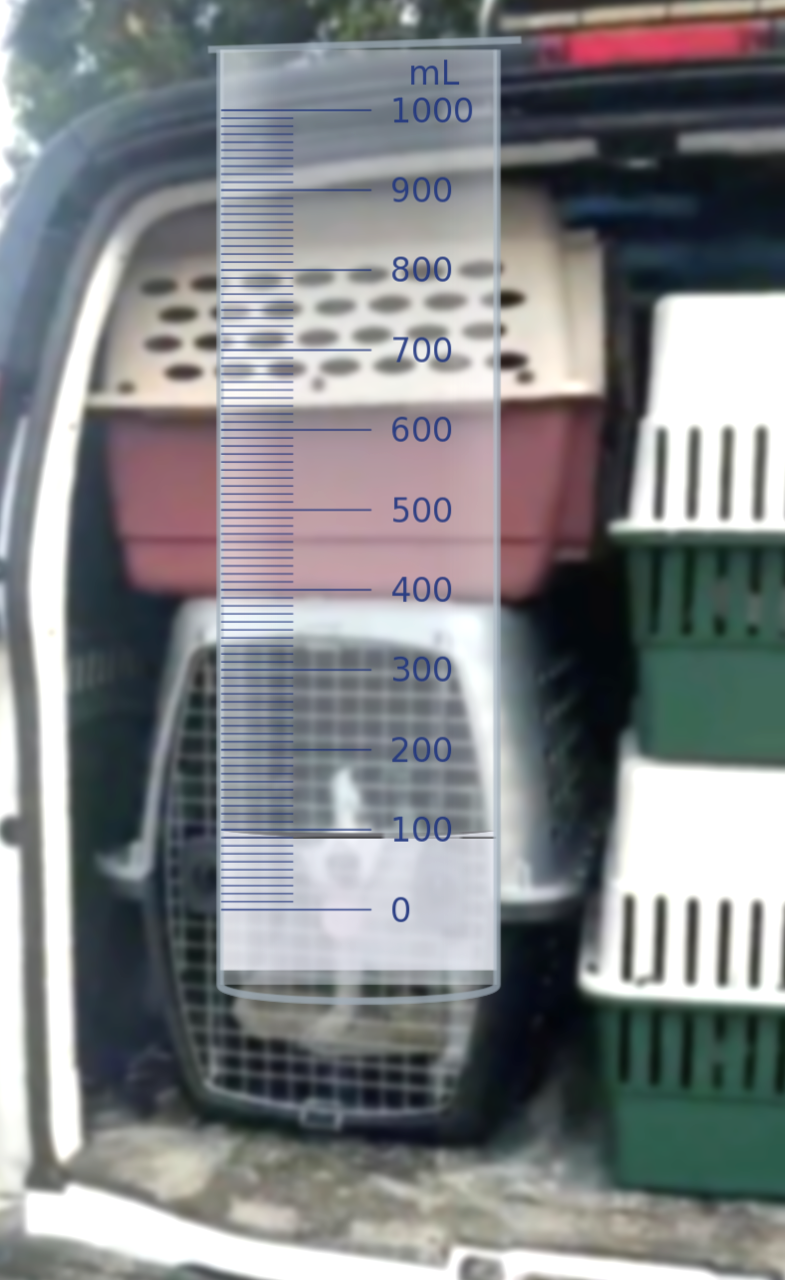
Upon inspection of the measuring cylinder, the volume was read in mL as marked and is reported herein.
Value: 90 mL
